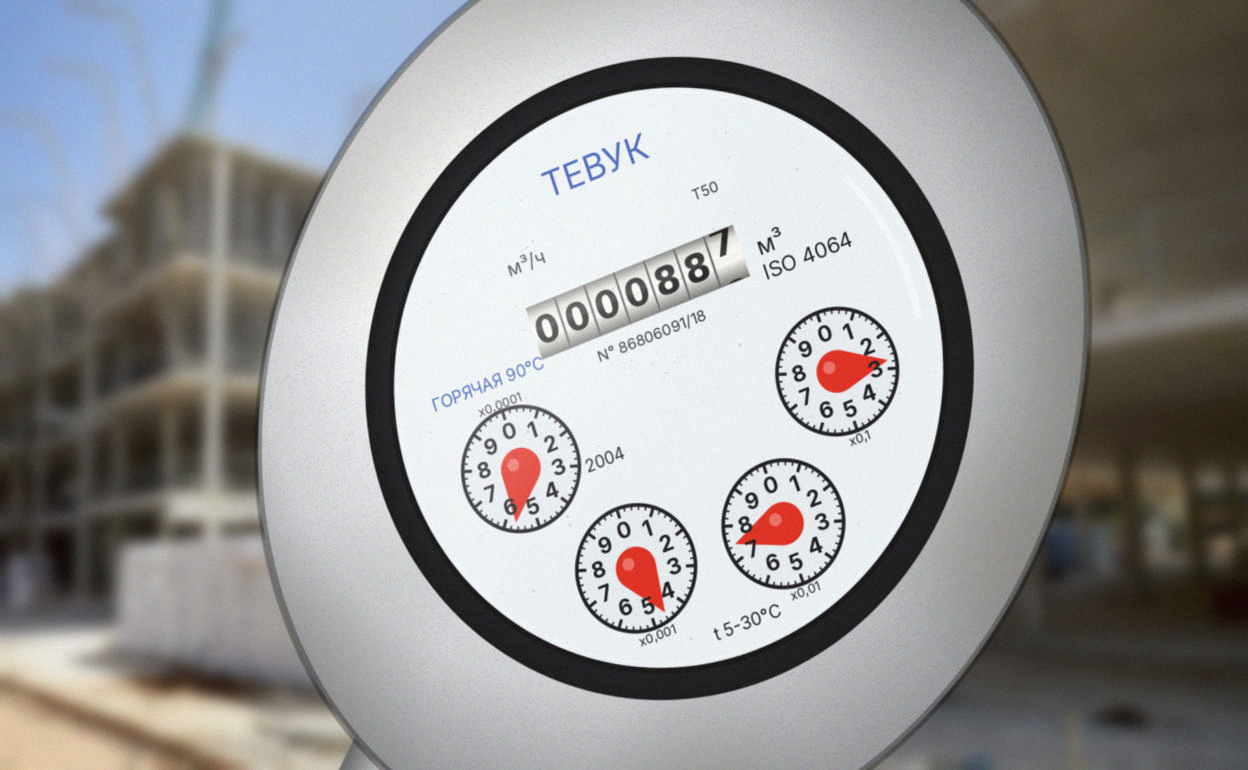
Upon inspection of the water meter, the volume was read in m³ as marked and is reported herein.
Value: 887.2745 m³
